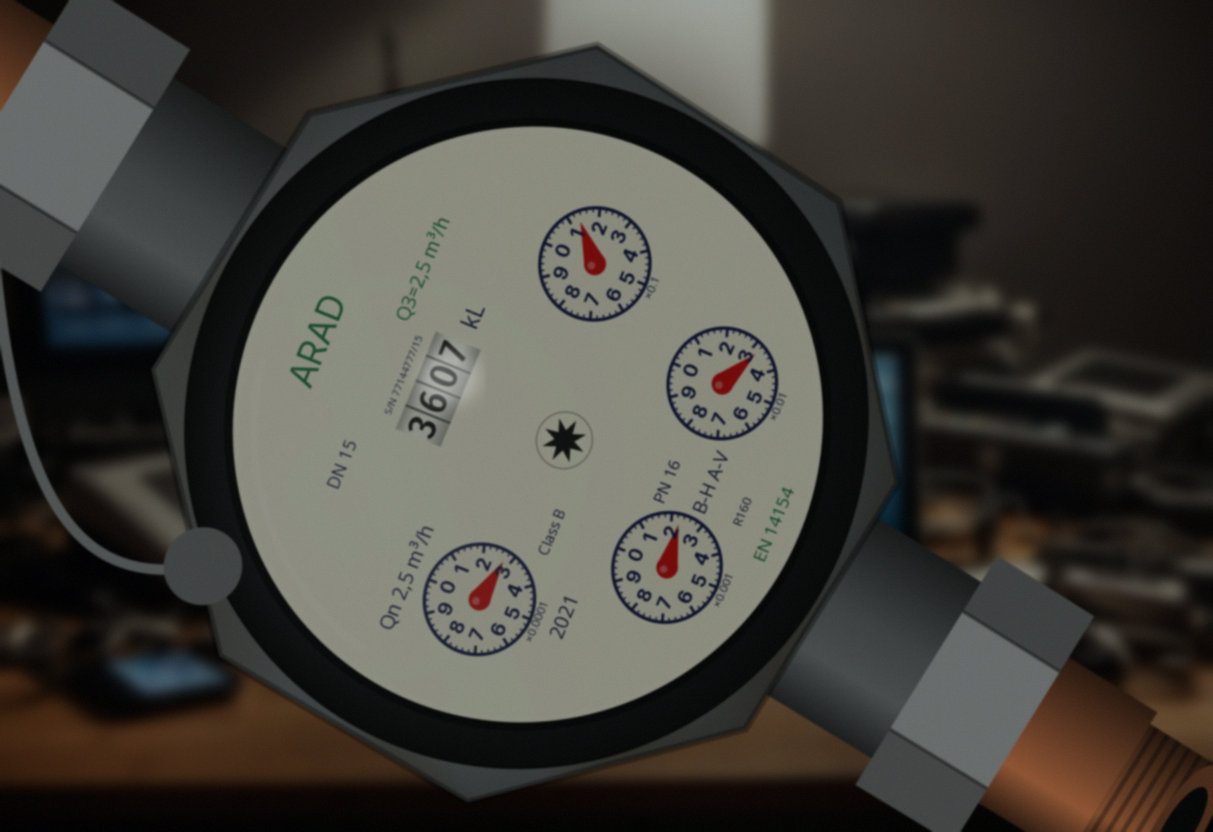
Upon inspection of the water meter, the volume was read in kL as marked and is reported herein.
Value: 3607.1322 kL
